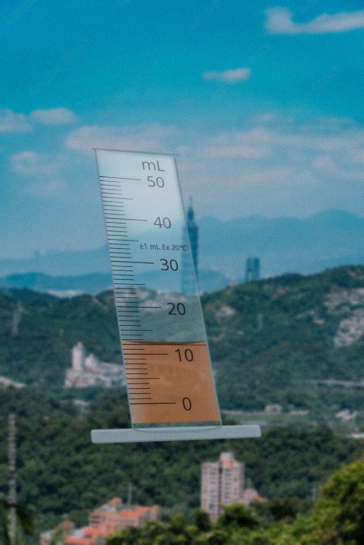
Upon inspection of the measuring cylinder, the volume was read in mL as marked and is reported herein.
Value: 12 mL
